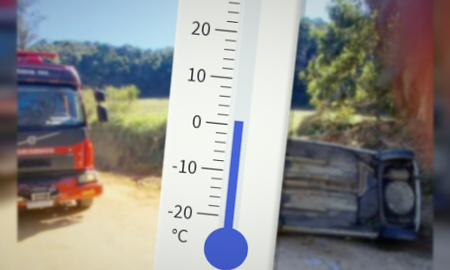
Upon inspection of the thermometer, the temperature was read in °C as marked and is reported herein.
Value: 1 °C
